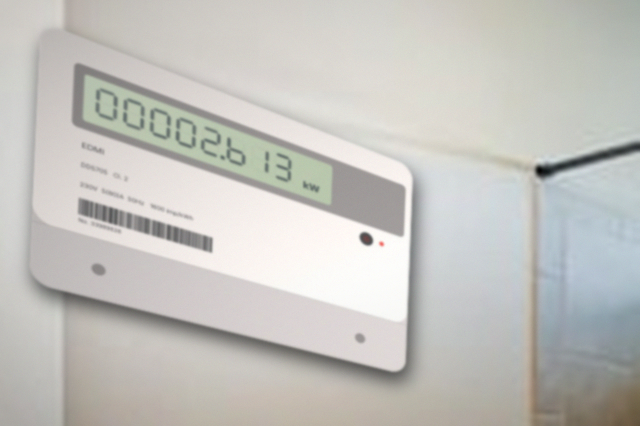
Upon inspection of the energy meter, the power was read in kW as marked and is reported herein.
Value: 2.613 kW
